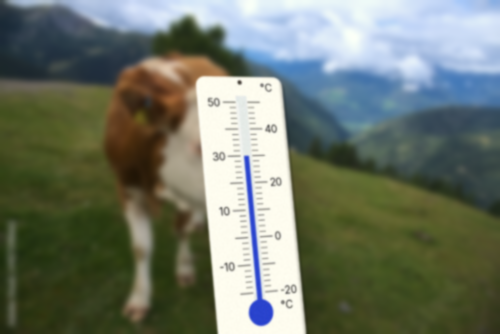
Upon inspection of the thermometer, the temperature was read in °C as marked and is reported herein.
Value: 30 °C
